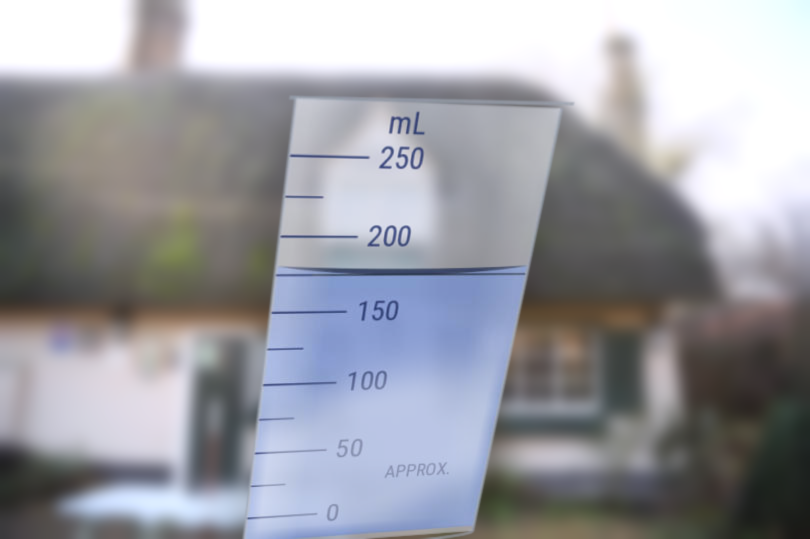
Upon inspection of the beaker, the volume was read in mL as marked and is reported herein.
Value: 175 mL
